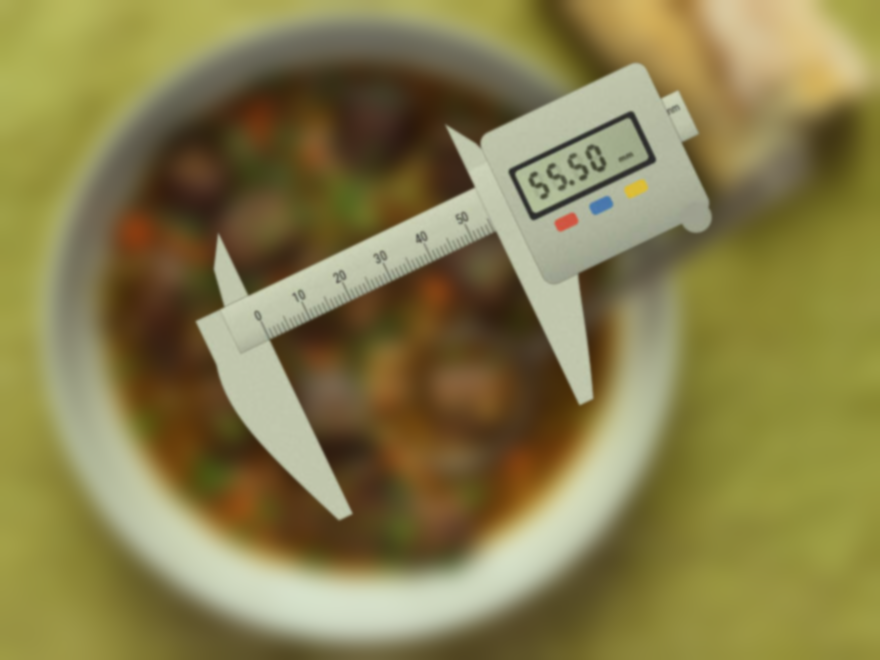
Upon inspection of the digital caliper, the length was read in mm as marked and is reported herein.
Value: 55.50 mm
